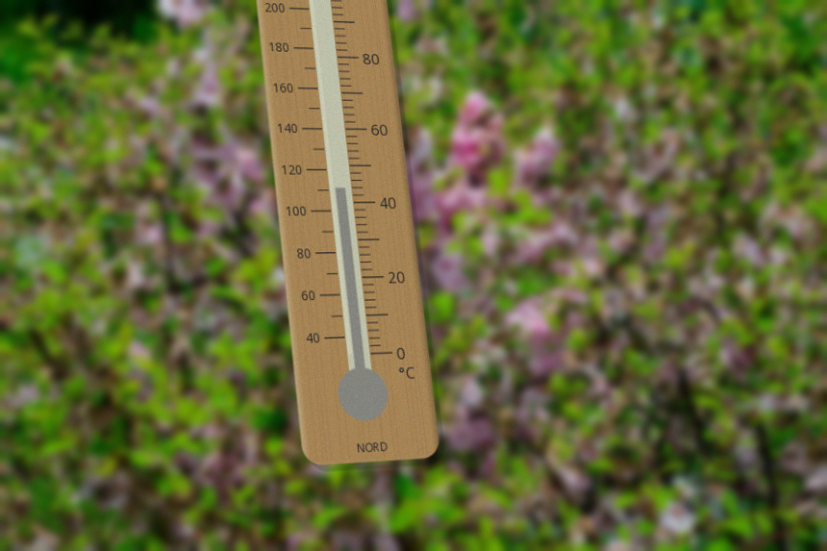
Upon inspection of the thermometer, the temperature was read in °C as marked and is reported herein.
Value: 44 °C
